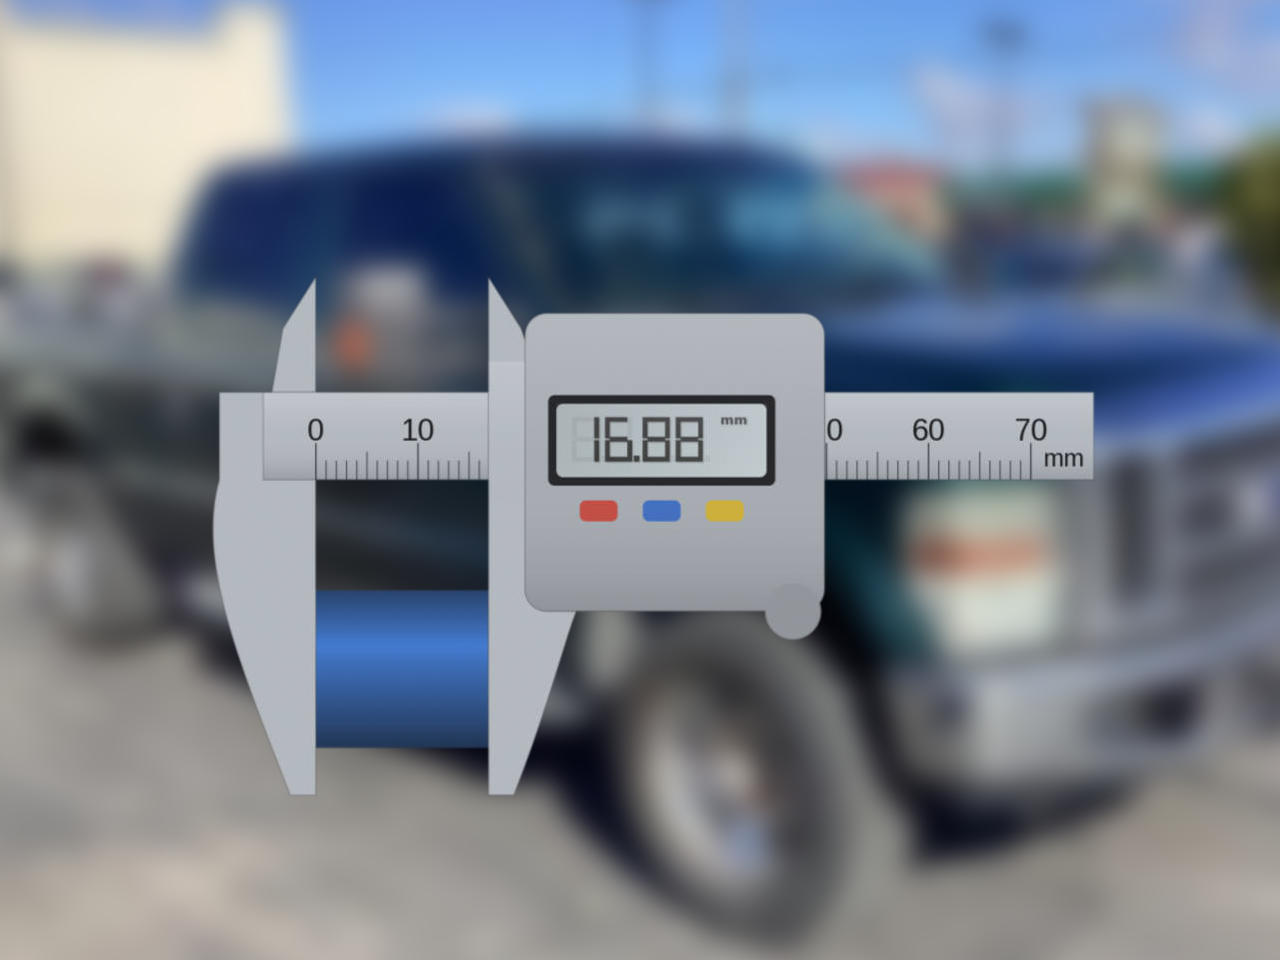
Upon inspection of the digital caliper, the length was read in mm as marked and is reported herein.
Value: 16.88 mm
